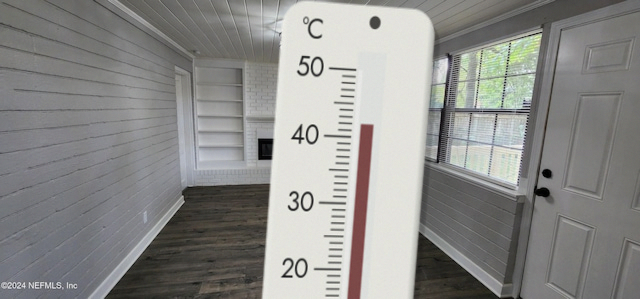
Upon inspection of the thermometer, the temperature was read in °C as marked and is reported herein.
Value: 42 °C
